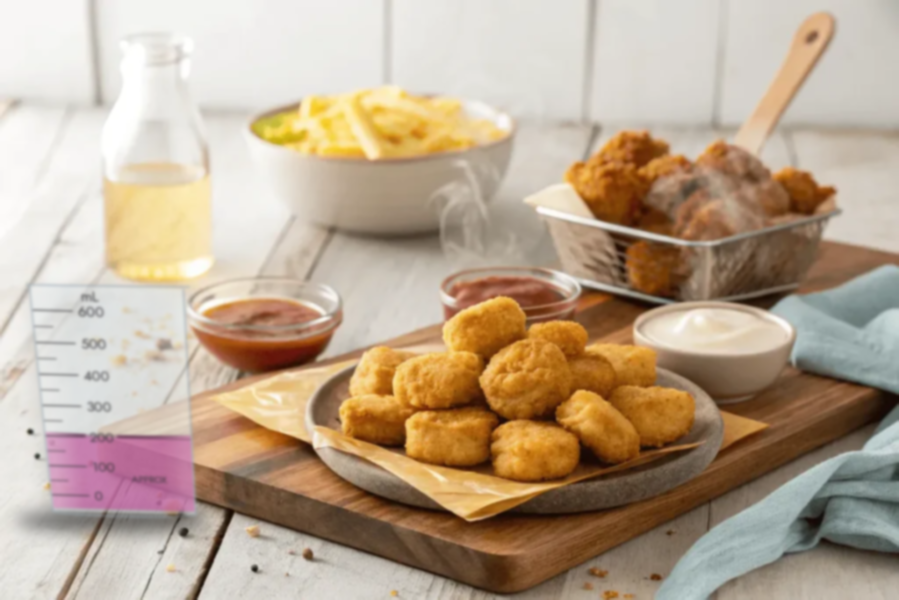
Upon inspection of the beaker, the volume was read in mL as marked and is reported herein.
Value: 200 mL
